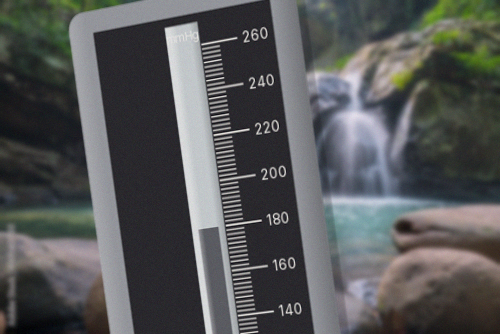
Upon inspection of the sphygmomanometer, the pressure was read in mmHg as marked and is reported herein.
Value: 180 mmHg
